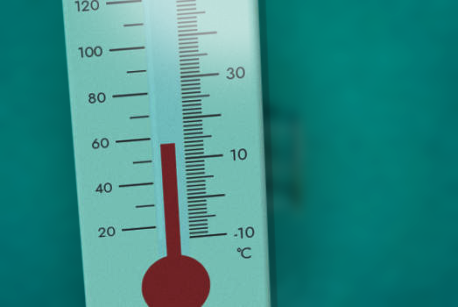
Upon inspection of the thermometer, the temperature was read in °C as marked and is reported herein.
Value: 14 °C
